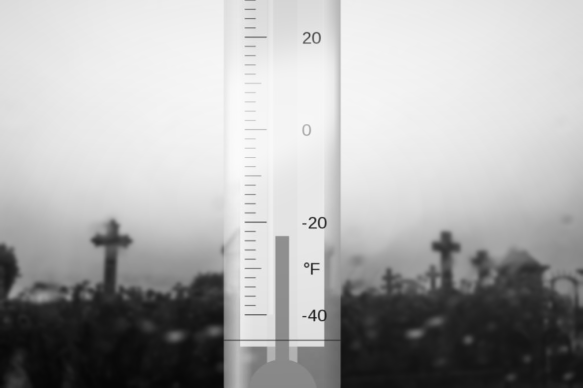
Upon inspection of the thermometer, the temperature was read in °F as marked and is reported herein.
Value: -23 °F
